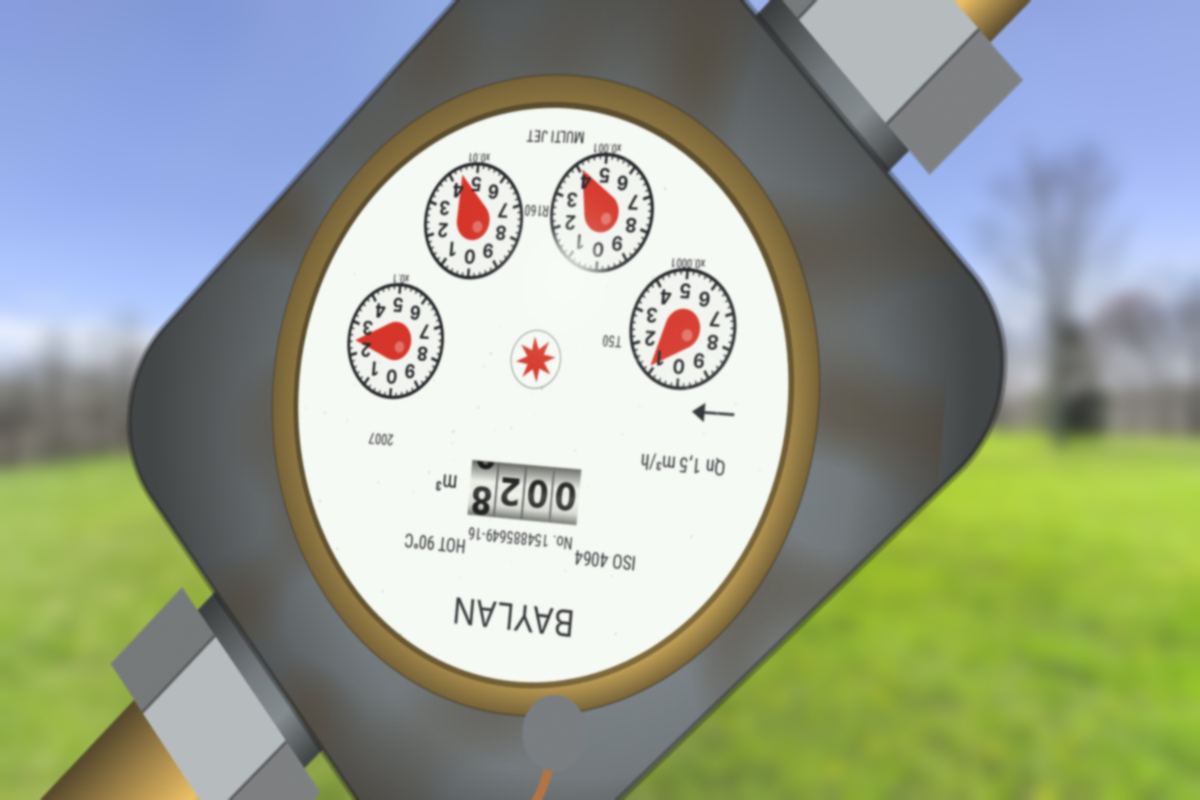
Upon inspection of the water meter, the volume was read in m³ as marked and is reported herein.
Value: 28.2441 m³
